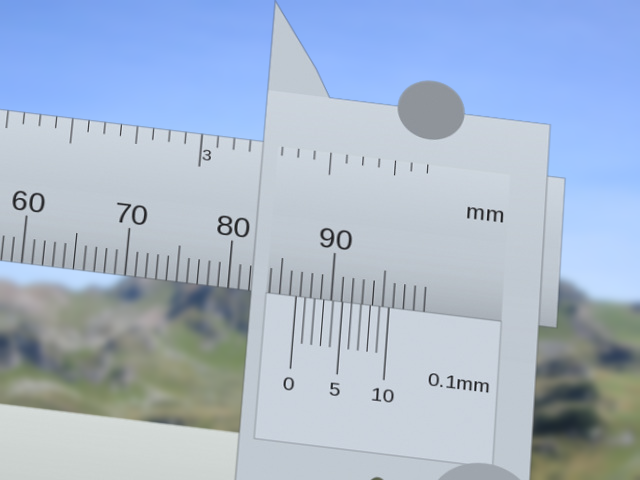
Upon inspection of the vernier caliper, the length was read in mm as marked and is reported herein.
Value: 86.6 mm
